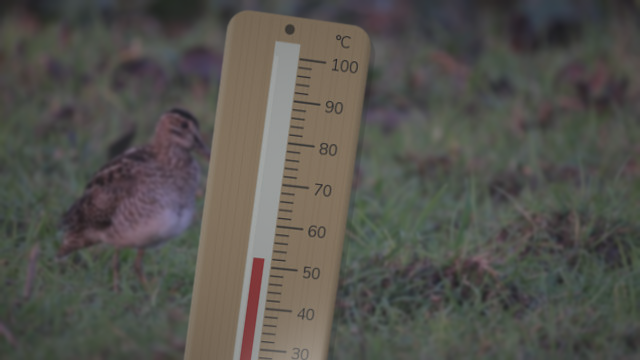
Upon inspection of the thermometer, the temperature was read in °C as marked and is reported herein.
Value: 52 °C
